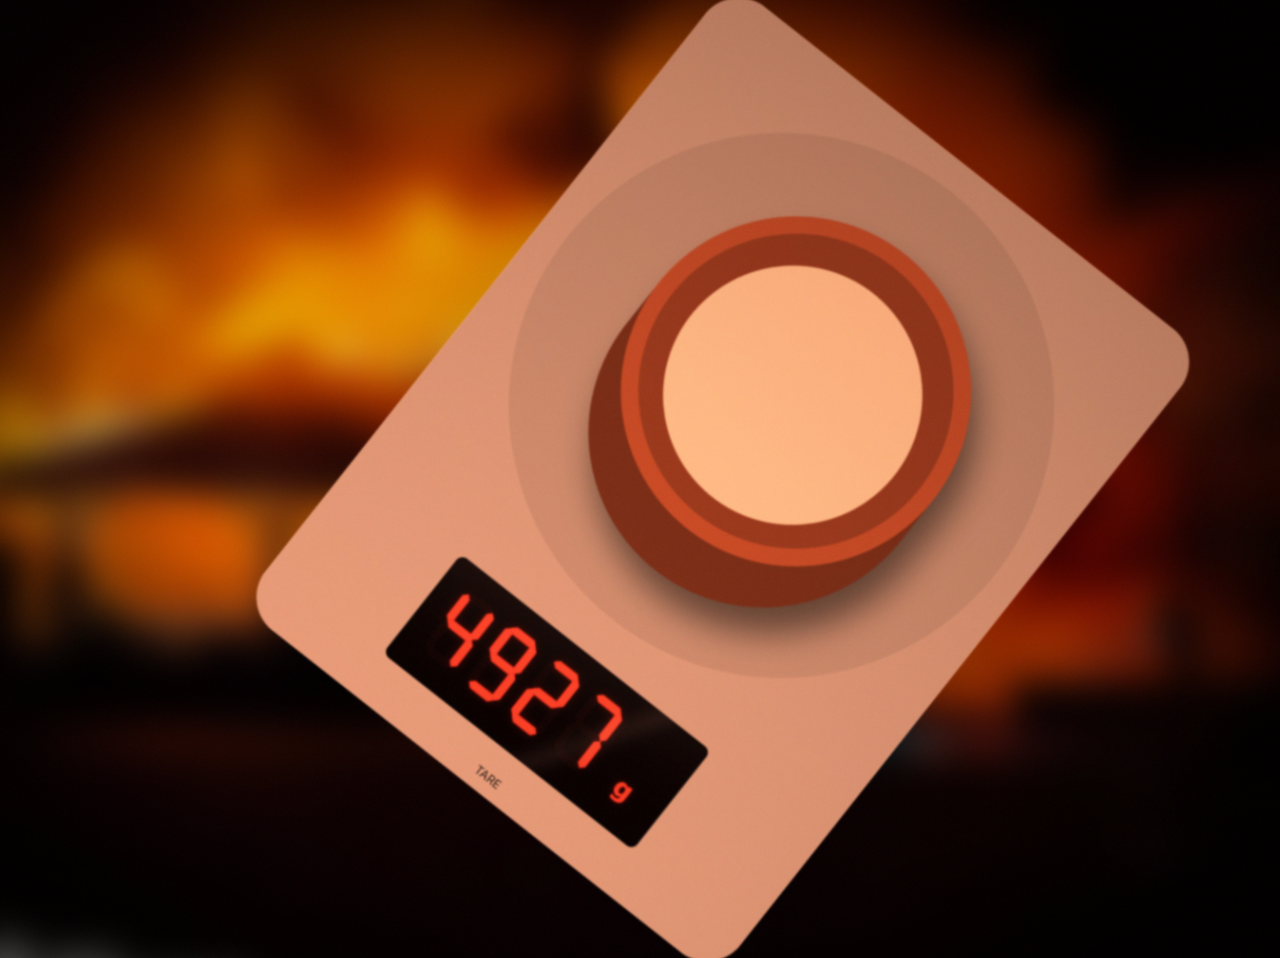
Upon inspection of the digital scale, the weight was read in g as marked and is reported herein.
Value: 4927 g
